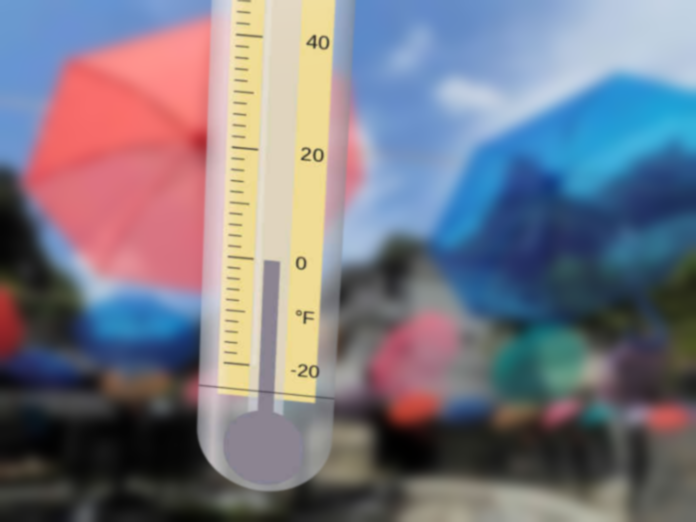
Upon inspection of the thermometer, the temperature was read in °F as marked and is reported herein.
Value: 0 °F
